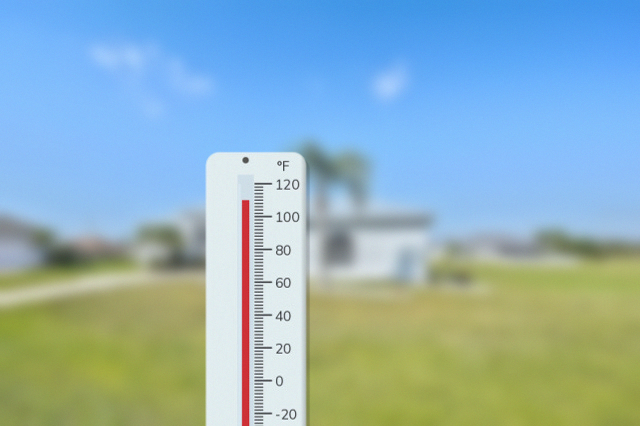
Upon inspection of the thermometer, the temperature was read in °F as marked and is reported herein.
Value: 110 °F
